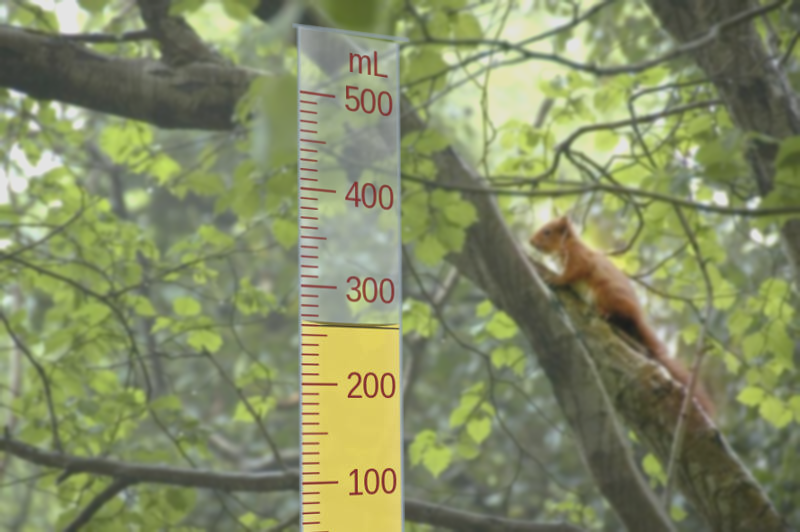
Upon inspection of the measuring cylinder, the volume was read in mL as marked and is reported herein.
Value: 260 mL
